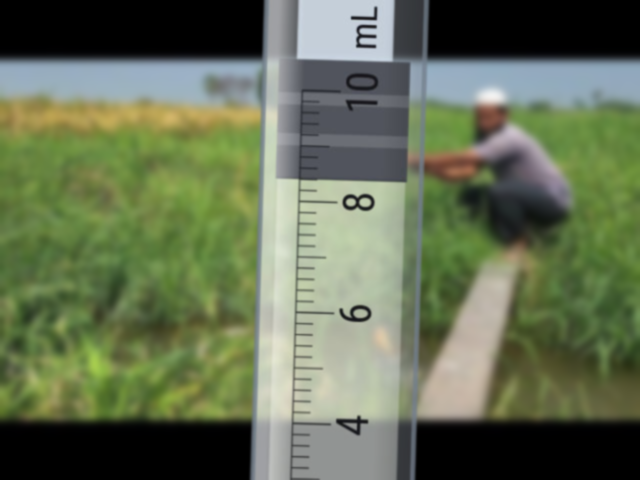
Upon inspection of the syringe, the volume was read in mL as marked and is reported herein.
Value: 8.4 mL
